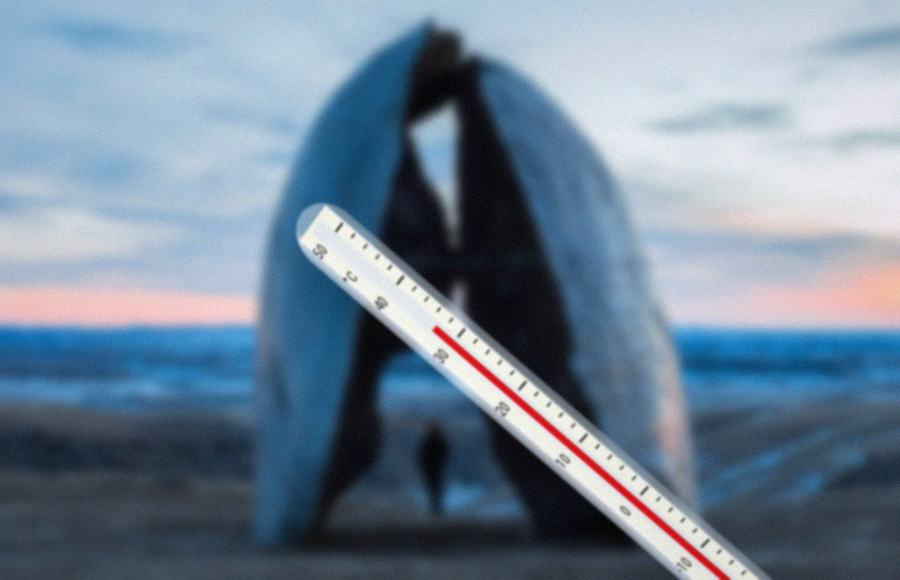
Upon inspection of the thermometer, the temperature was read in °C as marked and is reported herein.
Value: 33 °C
